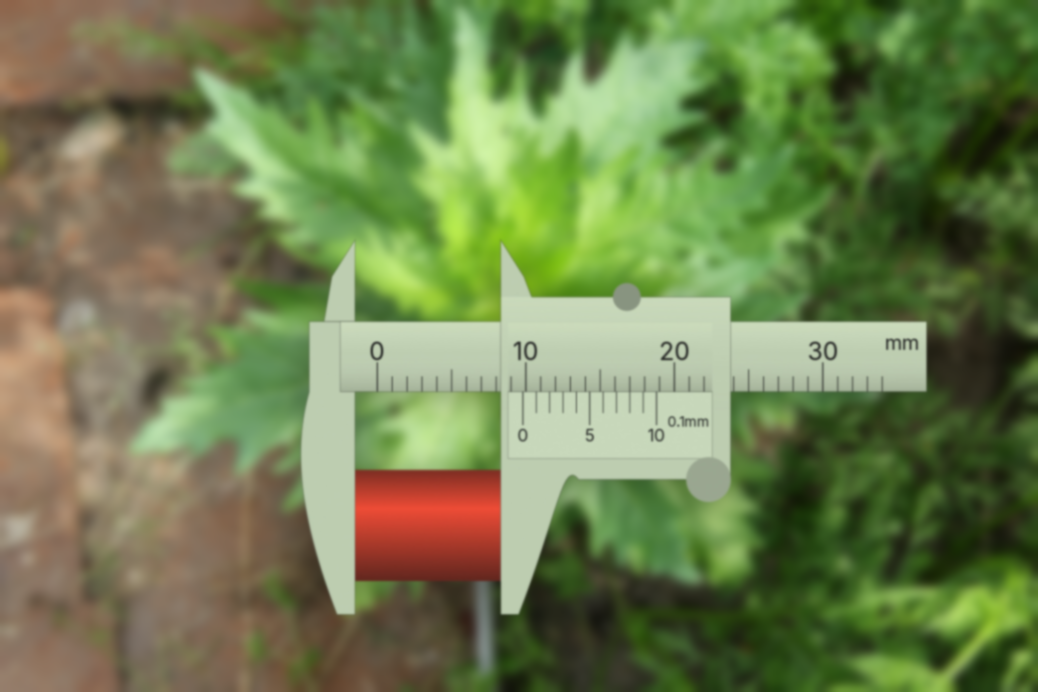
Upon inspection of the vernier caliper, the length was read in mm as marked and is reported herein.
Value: 9.8 mm
